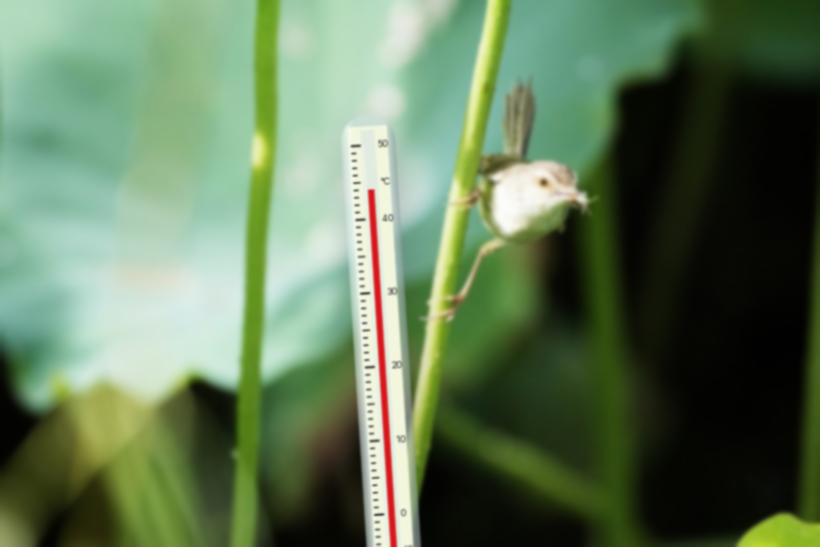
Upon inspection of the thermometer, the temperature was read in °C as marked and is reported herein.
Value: 44 °C
